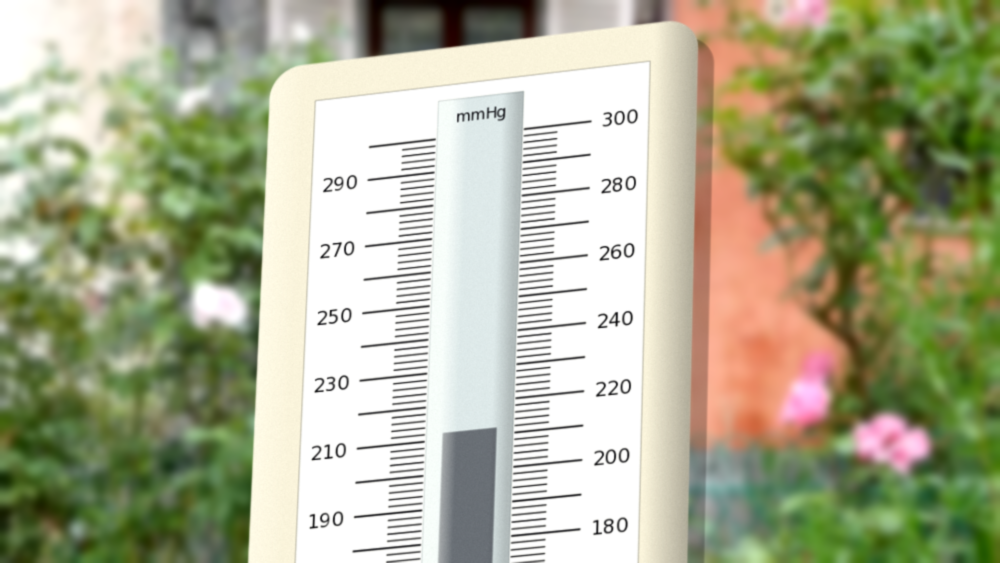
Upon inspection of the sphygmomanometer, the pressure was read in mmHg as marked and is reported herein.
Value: 212 mmHg
